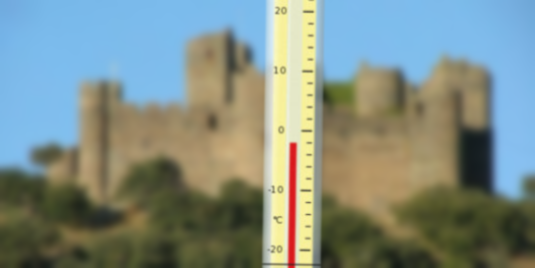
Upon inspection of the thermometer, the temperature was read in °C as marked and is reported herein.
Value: -2 °C
